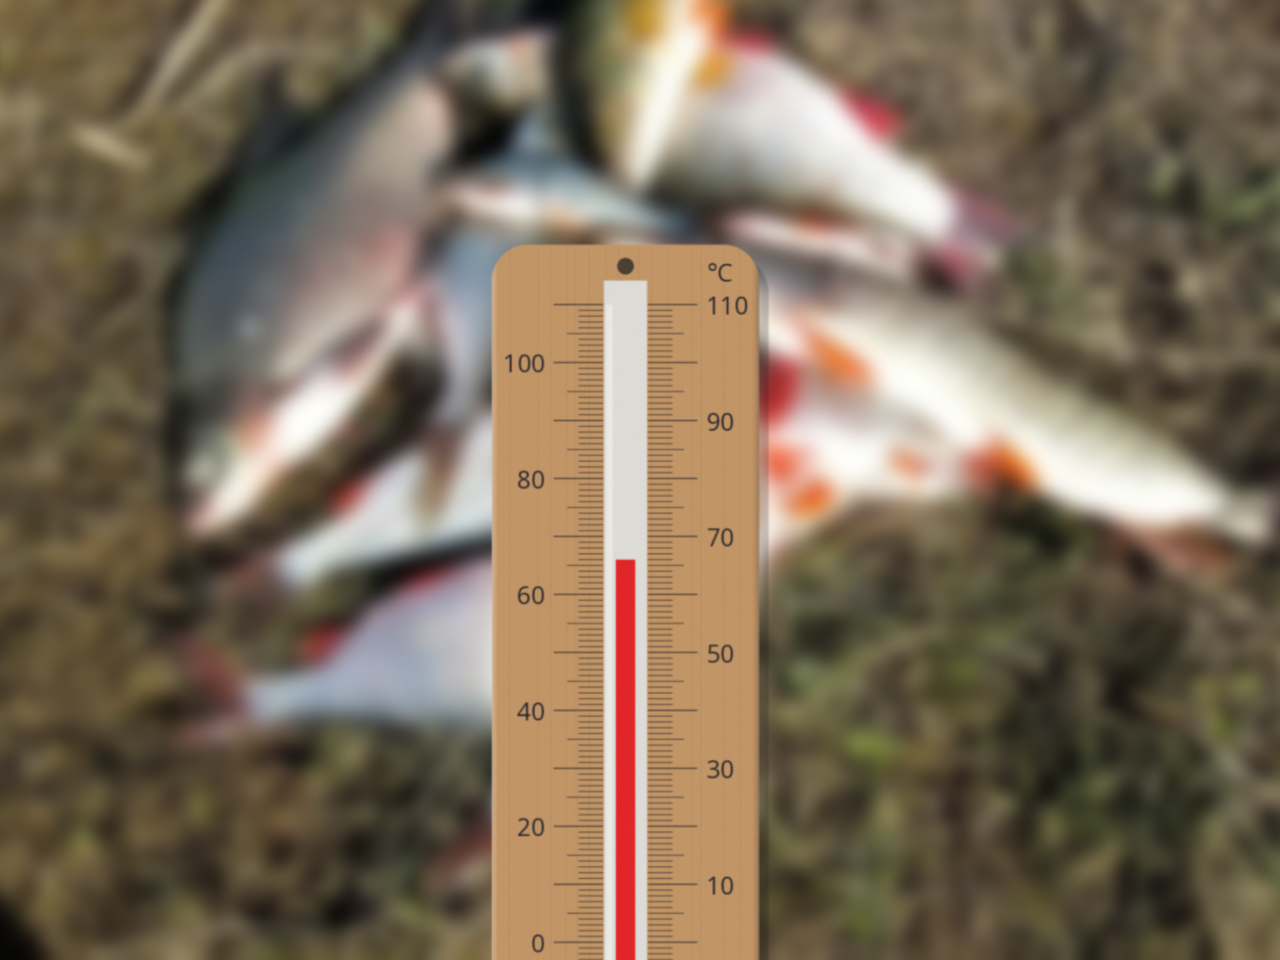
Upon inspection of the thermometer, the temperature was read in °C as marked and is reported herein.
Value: 66 °C
